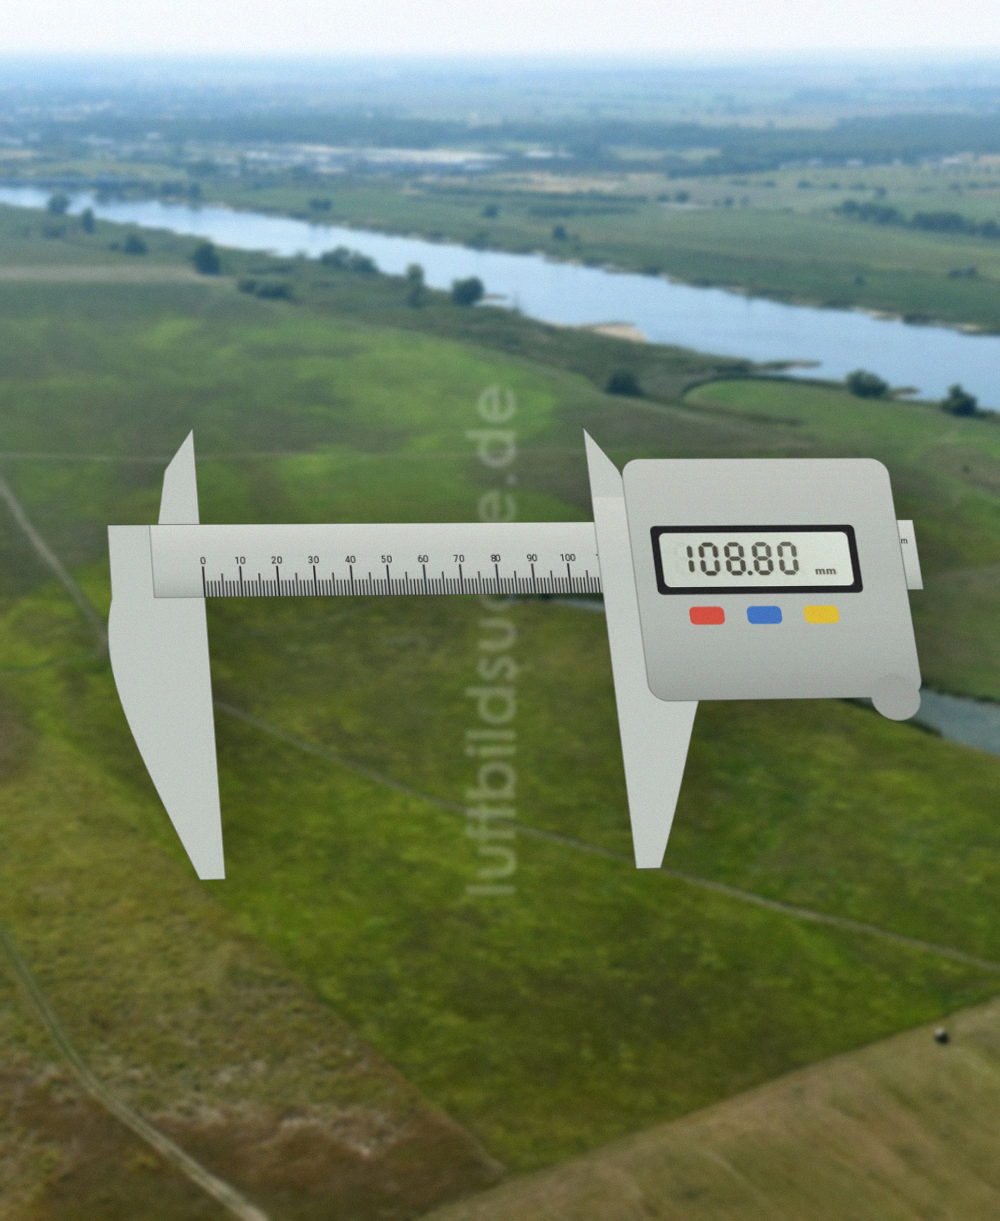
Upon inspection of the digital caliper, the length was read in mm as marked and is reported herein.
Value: 108.80 mm
